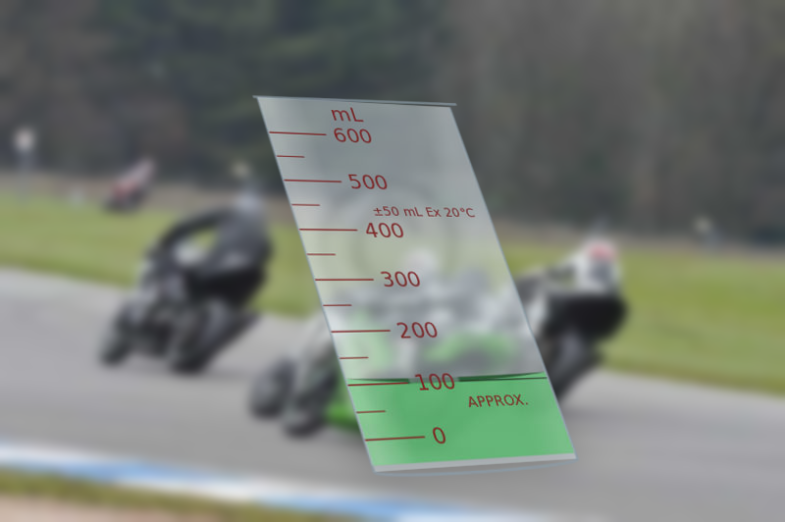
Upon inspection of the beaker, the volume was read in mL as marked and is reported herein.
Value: 100 mL
